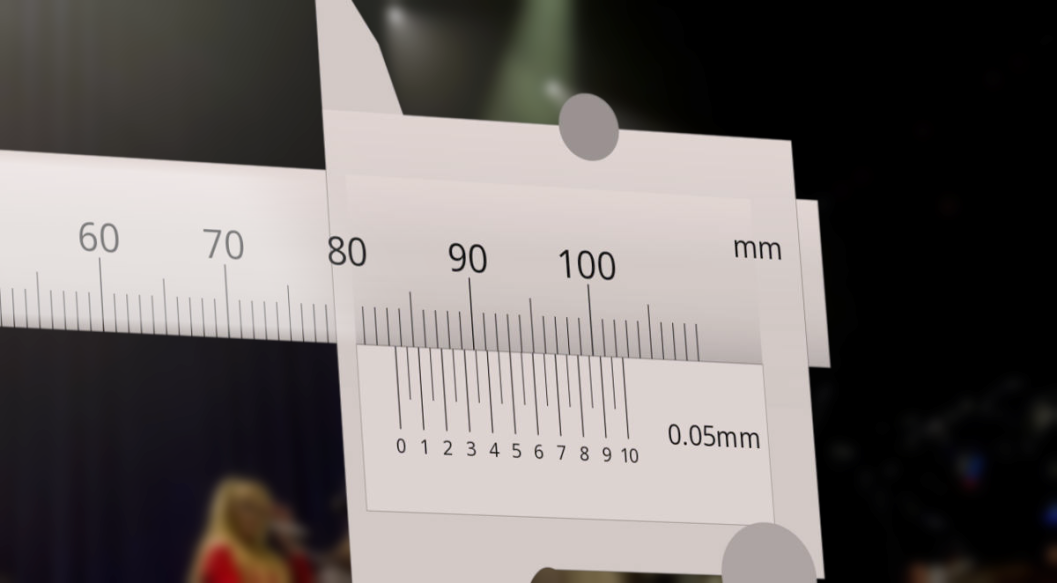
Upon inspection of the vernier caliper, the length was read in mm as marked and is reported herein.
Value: 83.5 mm
